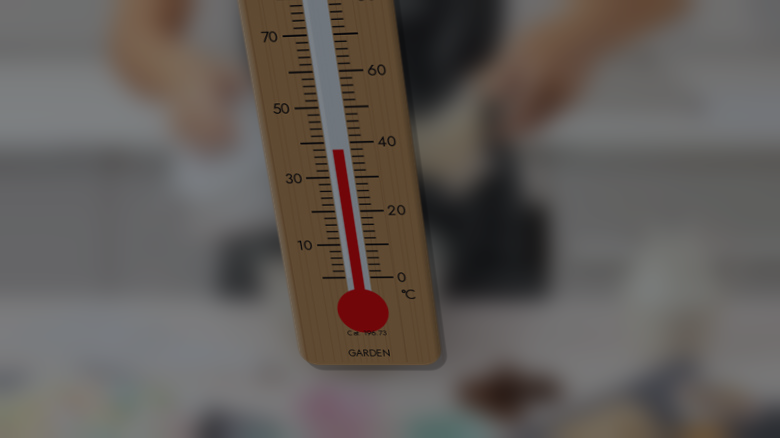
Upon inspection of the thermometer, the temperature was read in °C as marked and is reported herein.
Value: 38 °C
